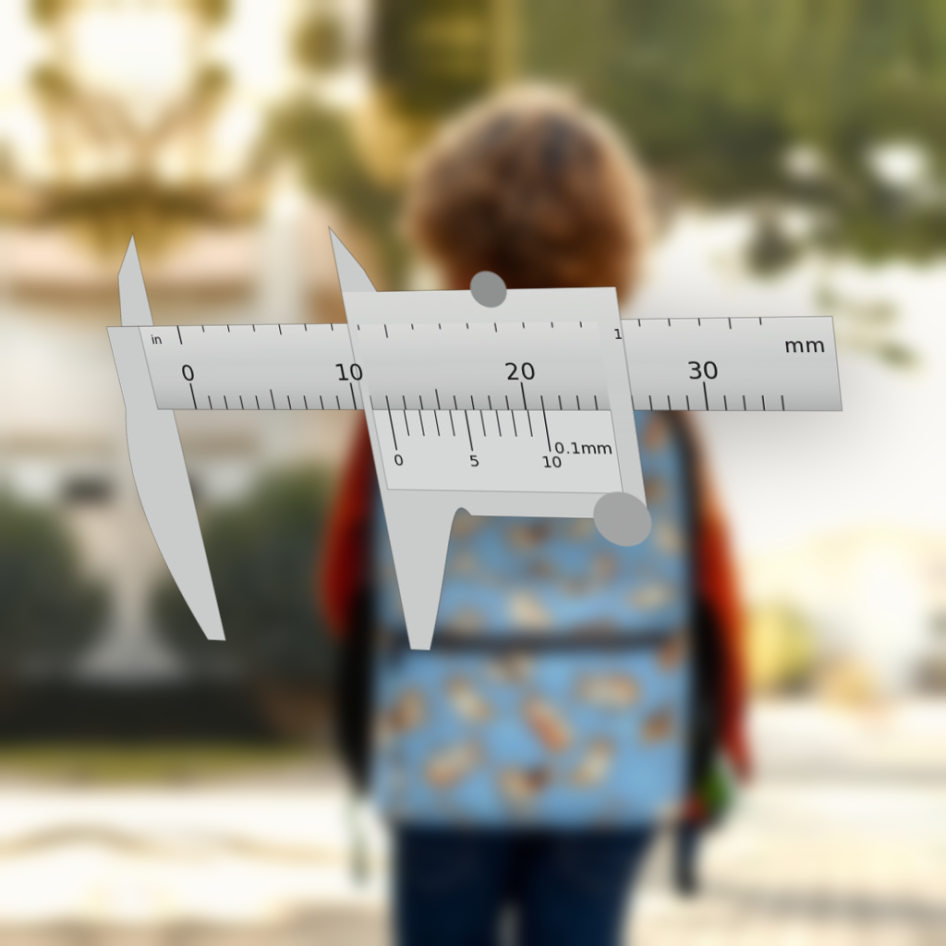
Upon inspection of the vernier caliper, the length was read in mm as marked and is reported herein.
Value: 12.0 mm
